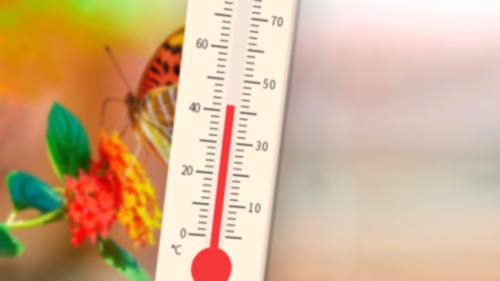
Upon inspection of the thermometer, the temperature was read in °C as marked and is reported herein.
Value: 42 °C
